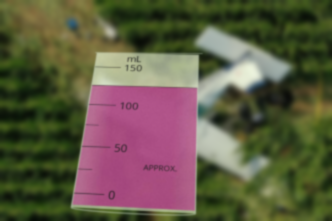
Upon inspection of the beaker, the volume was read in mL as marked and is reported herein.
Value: 125 mL
